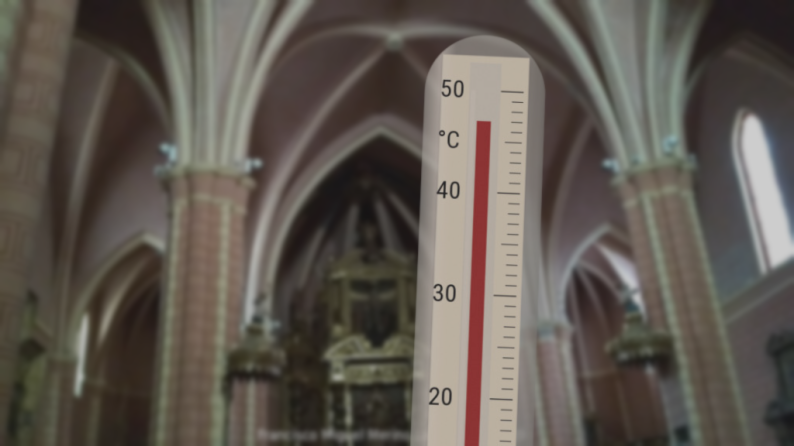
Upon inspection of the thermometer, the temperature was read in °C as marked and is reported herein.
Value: 47 °C
